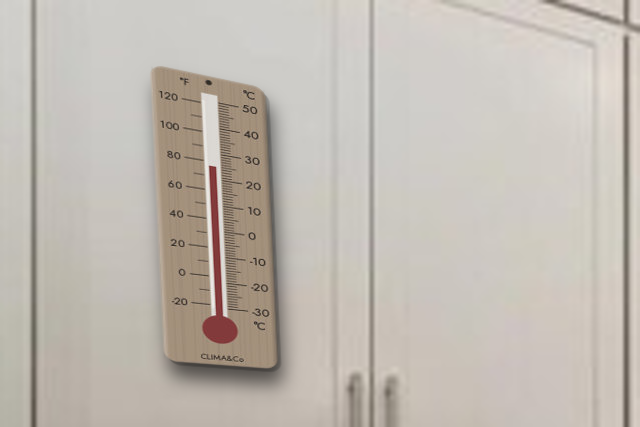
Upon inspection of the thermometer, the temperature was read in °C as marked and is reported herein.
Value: 25 °C
